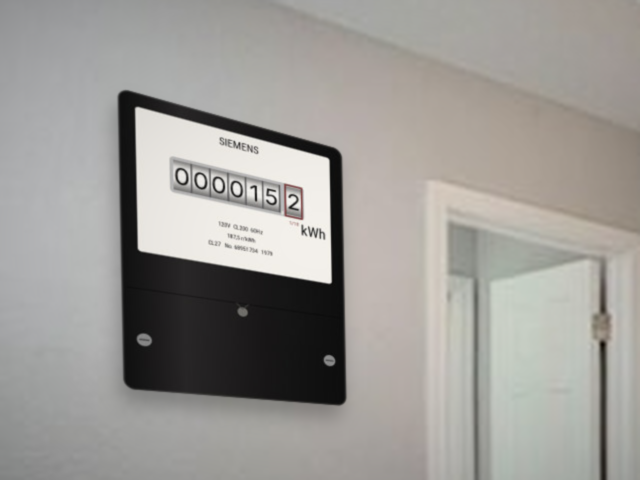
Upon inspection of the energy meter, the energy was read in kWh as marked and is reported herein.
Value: 15.2 kWh
